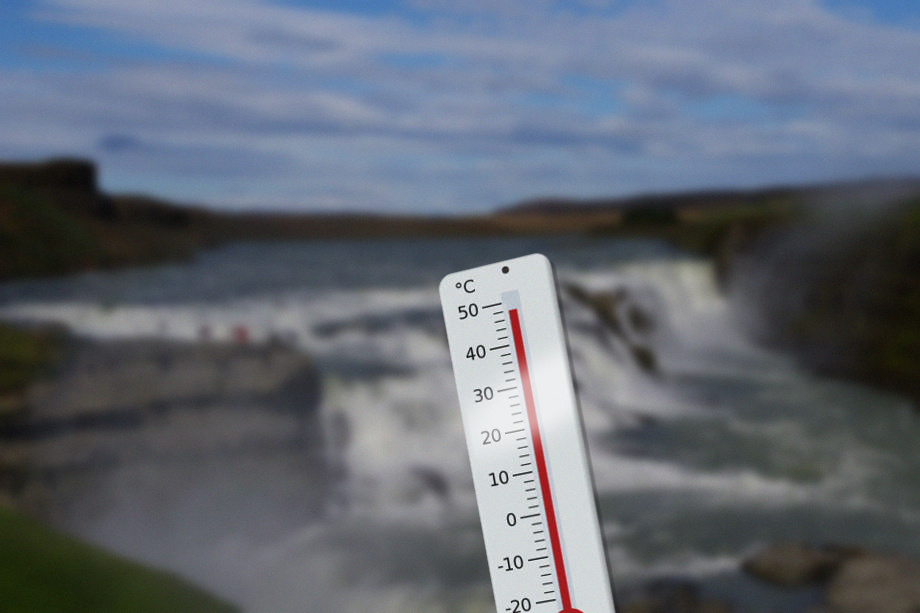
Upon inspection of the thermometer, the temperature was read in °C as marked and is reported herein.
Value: 48 °C
